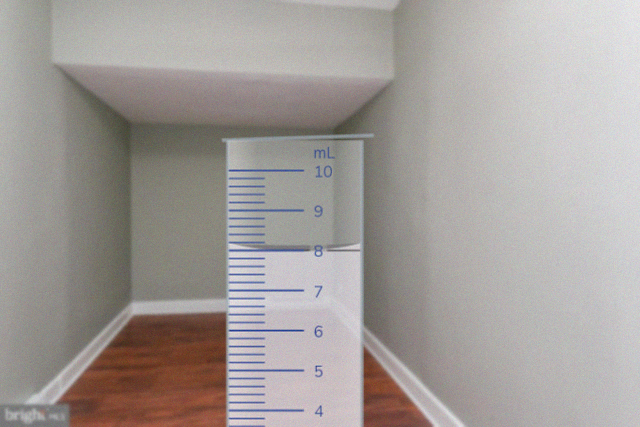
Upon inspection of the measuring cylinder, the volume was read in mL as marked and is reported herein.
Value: 8 mL
